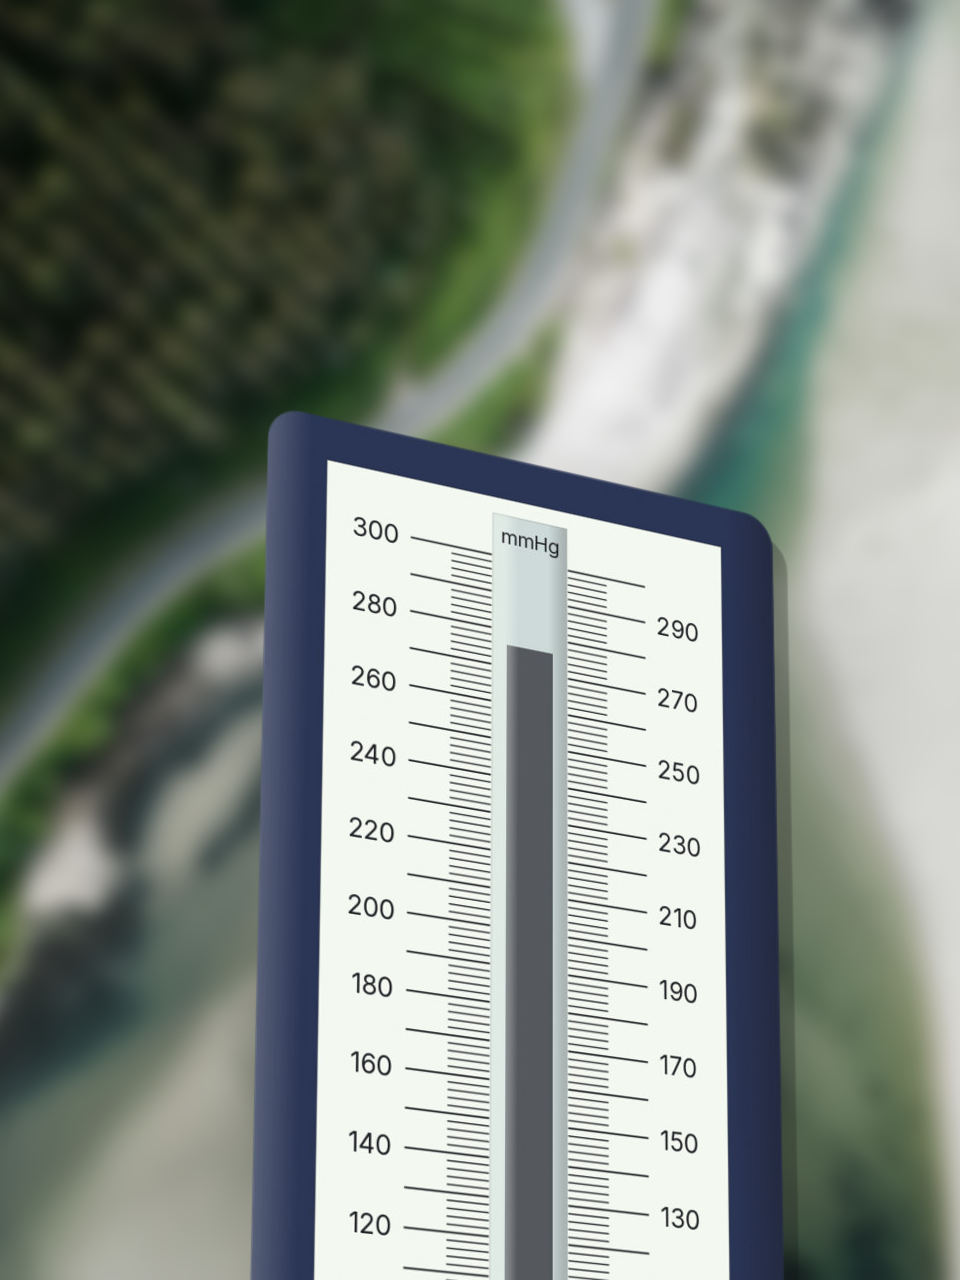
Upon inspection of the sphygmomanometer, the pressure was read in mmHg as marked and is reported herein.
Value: 276 mmHg
